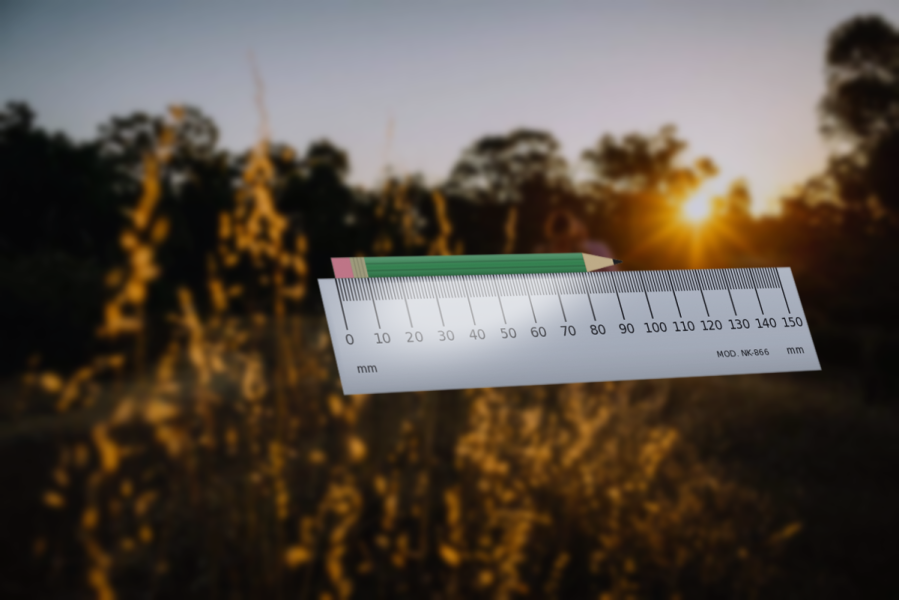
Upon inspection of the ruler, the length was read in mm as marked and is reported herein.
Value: 95 mm
